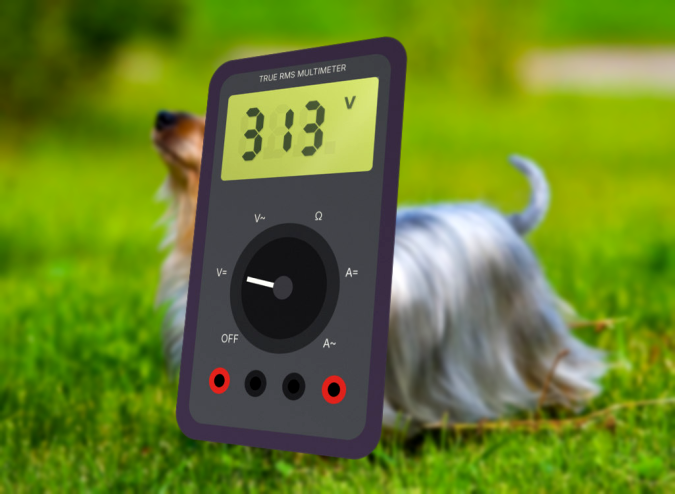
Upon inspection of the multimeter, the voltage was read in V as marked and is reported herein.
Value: 313 V
